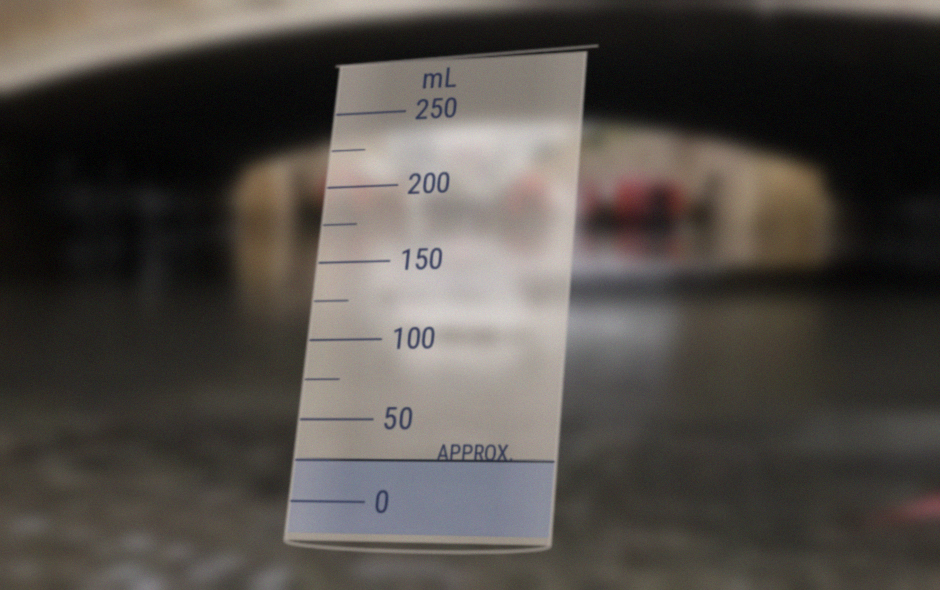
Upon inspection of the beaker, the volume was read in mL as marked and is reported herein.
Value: 25 mL
